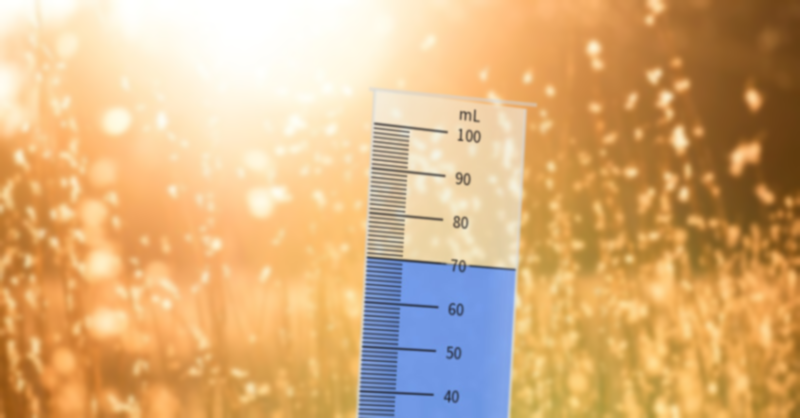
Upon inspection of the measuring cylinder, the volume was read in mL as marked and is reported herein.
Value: 70 mL
